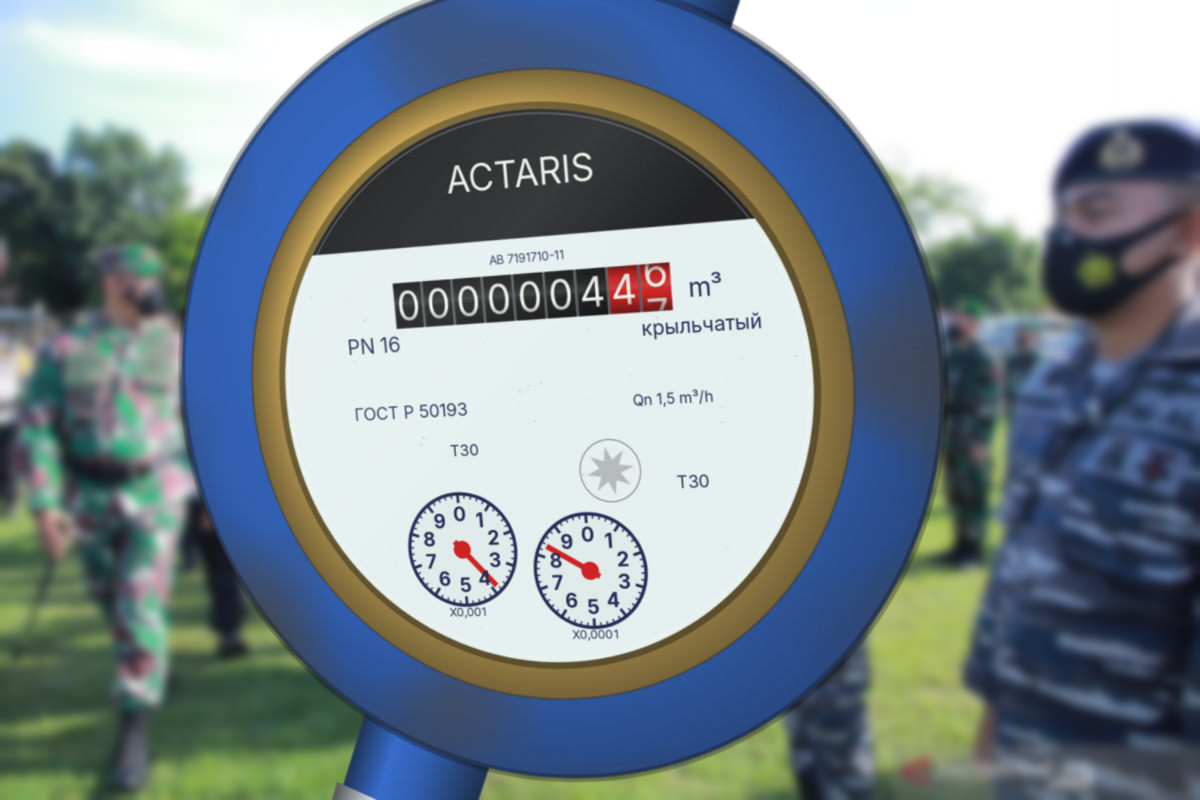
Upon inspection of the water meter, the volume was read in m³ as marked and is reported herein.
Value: 4.4638 m³
